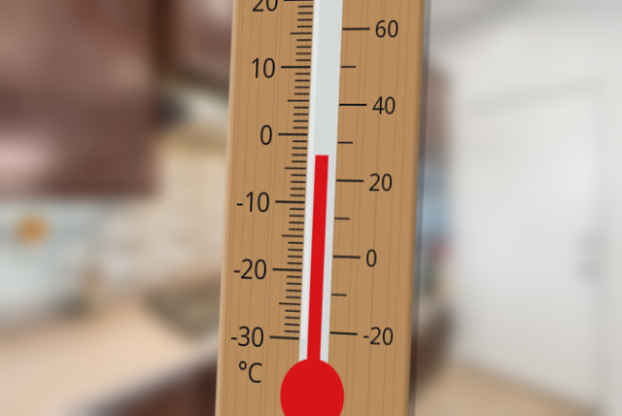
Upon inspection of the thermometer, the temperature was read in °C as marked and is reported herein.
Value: -3 °C
